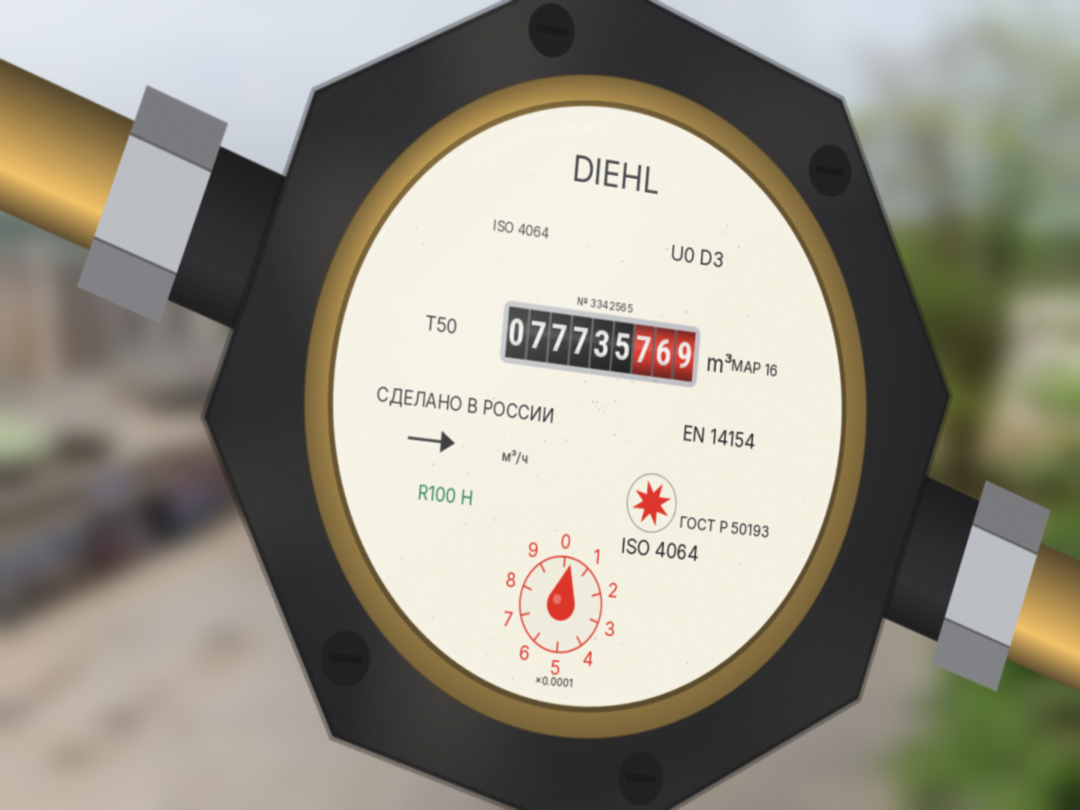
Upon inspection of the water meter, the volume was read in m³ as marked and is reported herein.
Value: 77735.7690 m³
